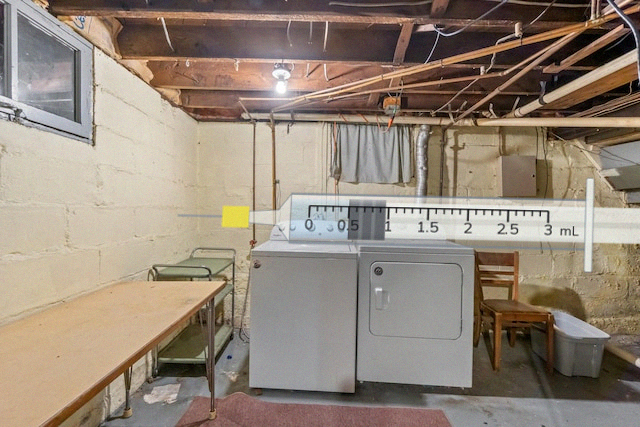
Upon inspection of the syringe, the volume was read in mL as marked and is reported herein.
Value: 0.5 mL
